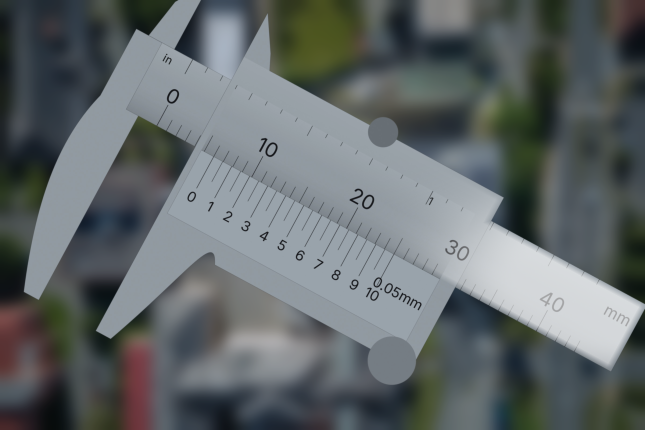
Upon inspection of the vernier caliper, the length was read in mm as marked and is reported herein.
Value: 6.0 mm
